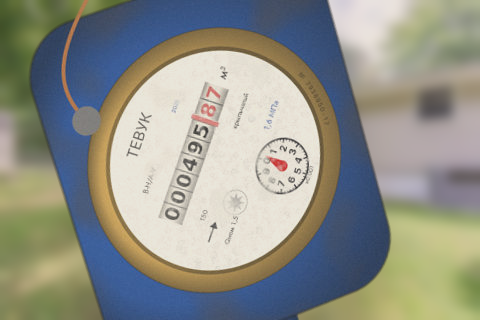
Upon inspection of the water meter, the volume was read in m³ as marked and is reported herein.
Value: 495.870 m³
